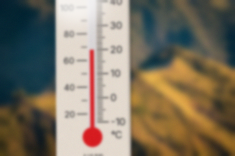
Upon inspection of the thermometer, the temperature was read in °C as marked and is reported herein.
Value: 20 °C
